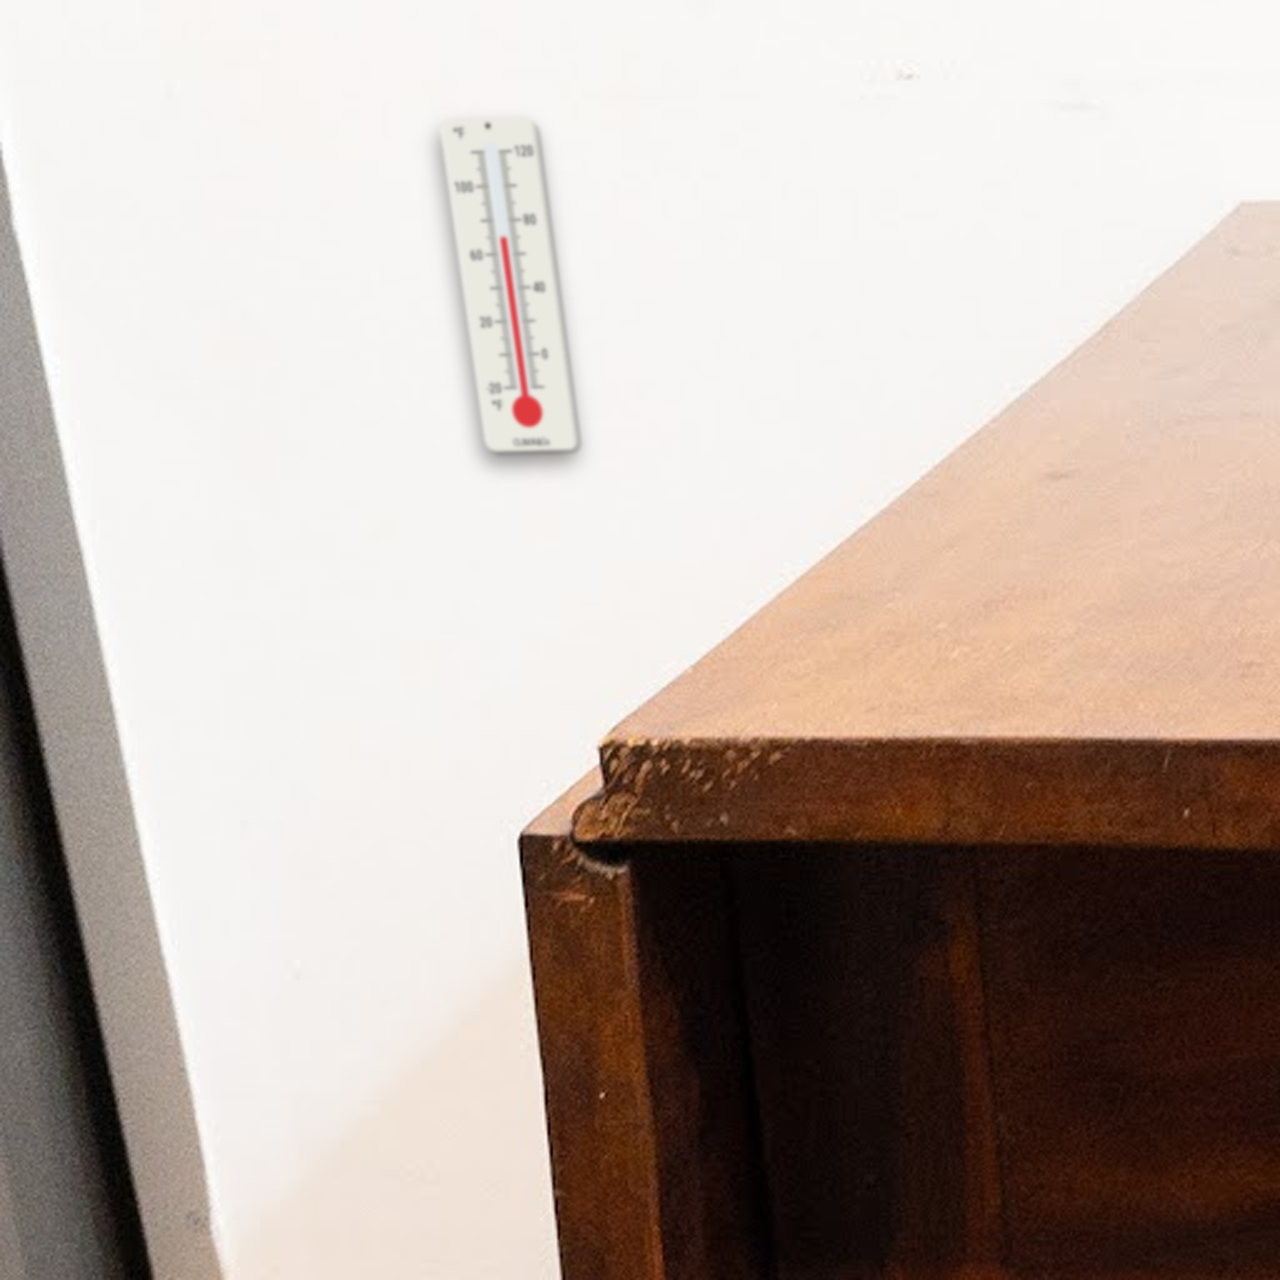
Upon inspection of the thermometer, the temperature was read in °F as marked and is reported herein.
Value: 70 °F
